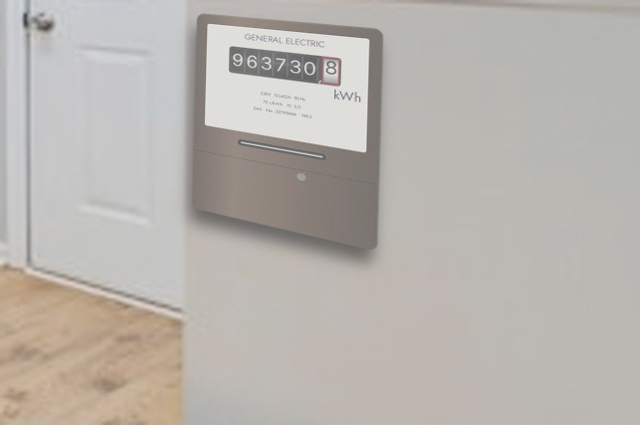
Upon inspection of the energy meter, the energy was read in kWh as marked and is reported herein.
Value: 963730.8 kWh
